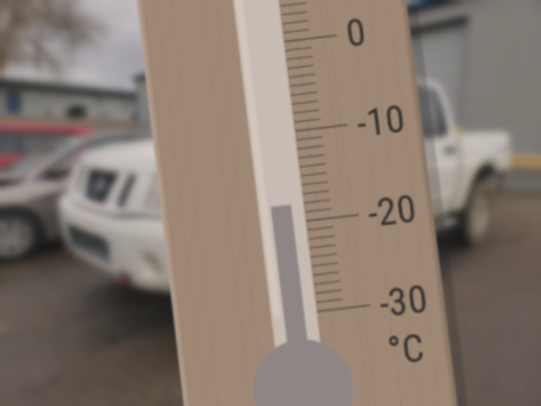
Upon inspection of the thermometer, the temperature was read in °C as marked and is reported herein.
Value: -18 °C
